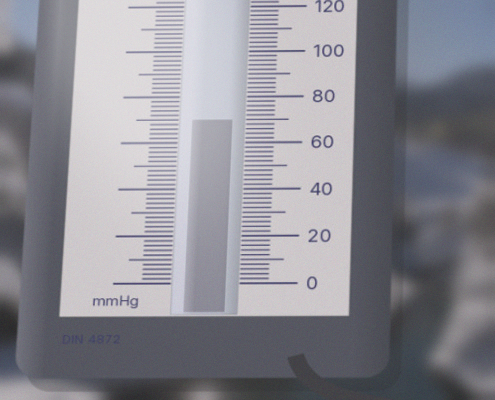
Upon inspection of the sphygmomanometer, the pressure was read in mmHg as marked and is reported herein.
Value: 70 mmHg
